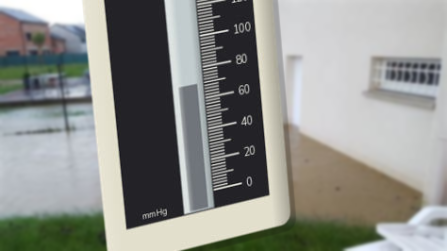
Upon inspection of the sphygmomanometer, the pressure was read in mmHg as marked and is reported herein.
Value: 70 mmHg
